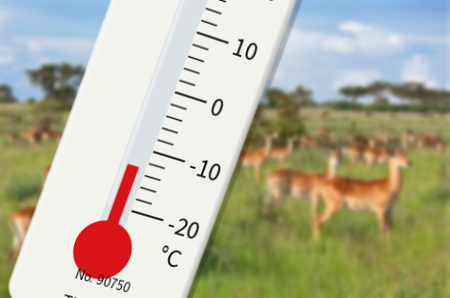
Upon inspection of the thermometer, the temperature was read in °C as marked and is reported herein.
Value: -13 °C
